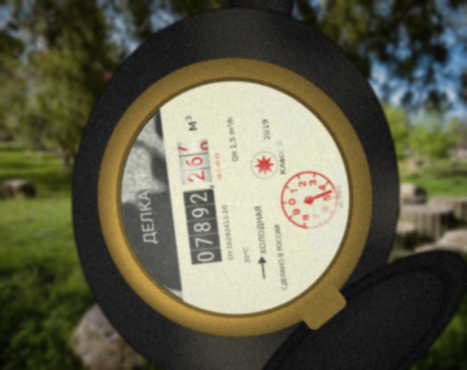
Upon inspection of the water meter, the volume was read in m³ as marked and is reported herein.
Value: 7892.2674 m³
